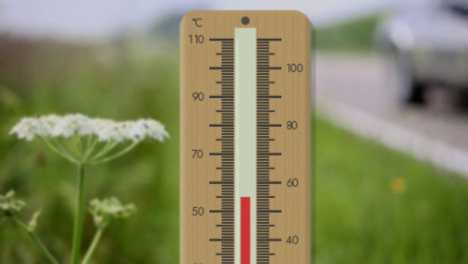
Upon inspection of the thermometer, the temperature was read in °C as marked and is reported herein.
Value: 55 °C
